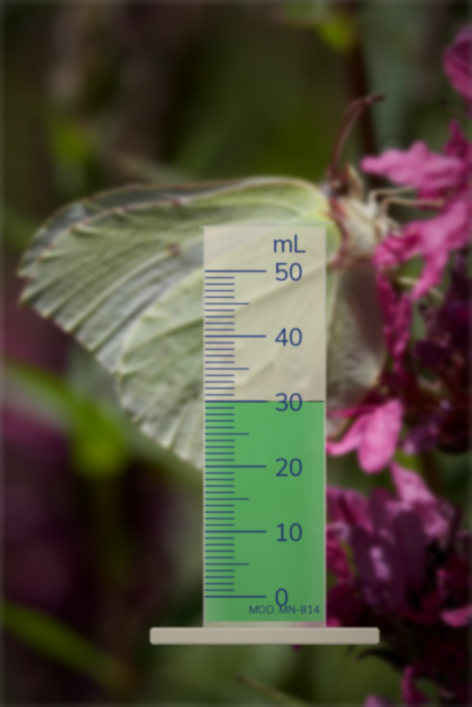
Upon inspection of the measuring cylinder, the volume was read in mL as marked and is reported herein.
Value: 30 mL
